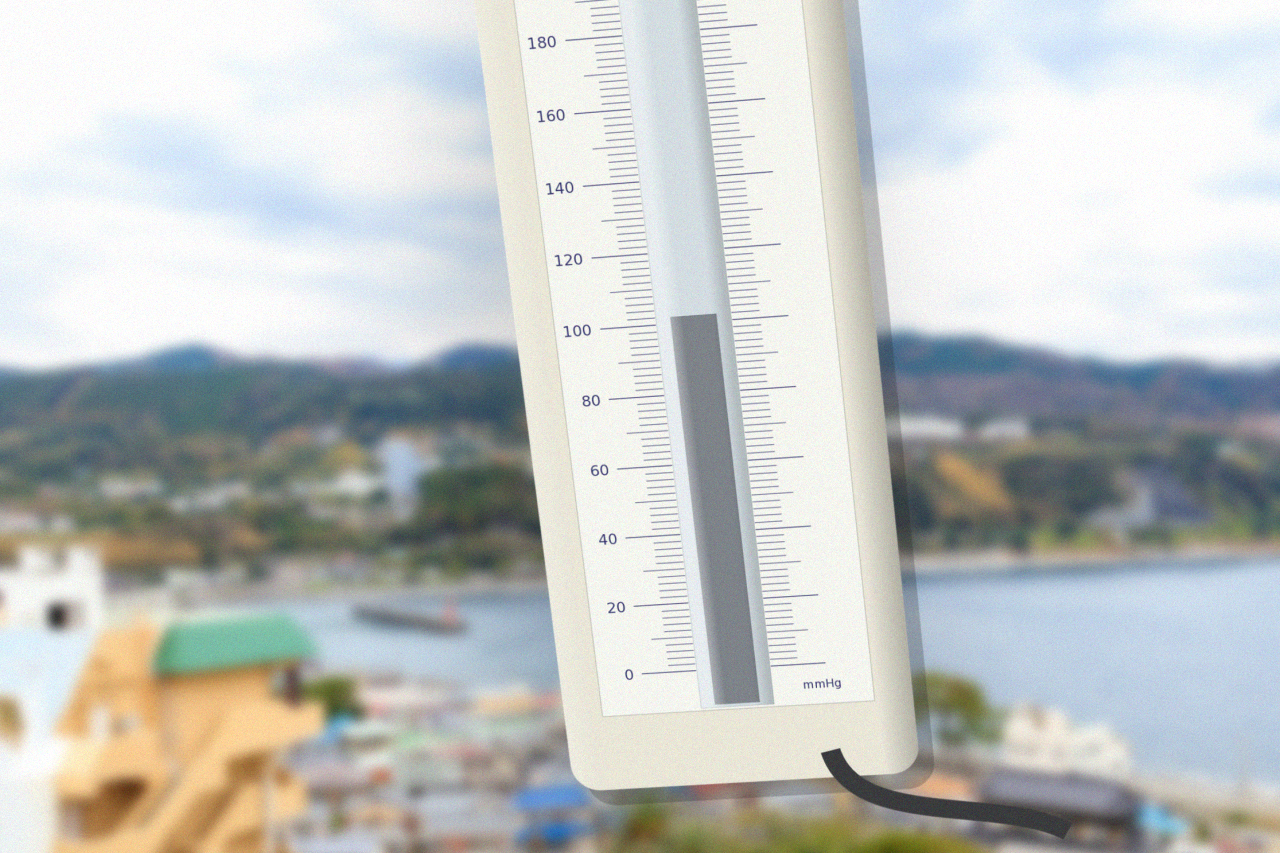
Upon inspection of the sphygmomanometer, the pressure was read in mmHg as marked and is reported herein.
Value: 102 mmHg
